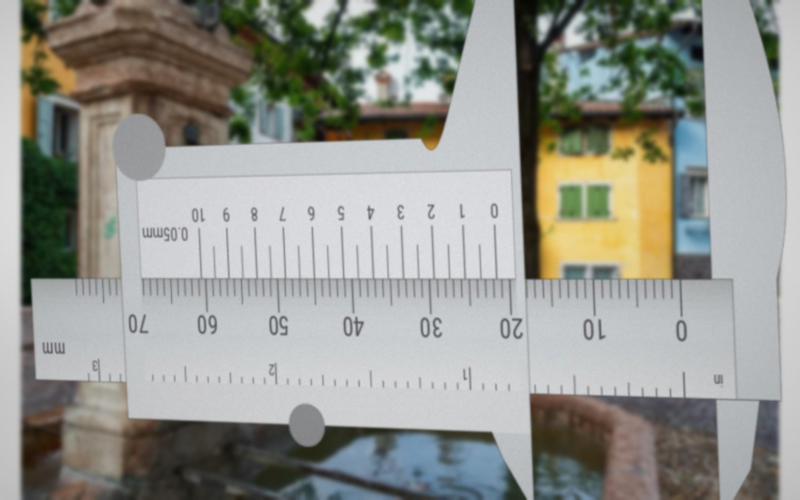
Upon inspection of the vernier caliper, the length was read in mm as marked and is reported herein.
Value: 21.6 mm
